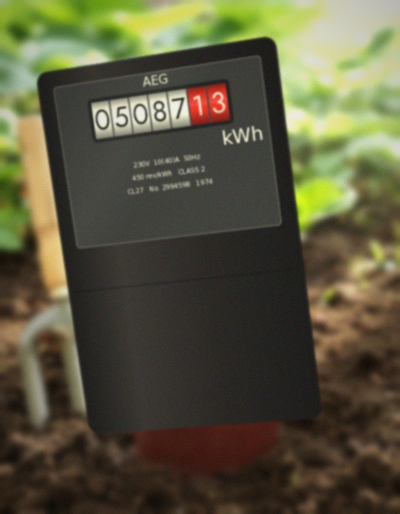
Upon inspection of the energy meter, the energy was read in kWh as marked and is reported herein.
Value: 5087.13 kWh
